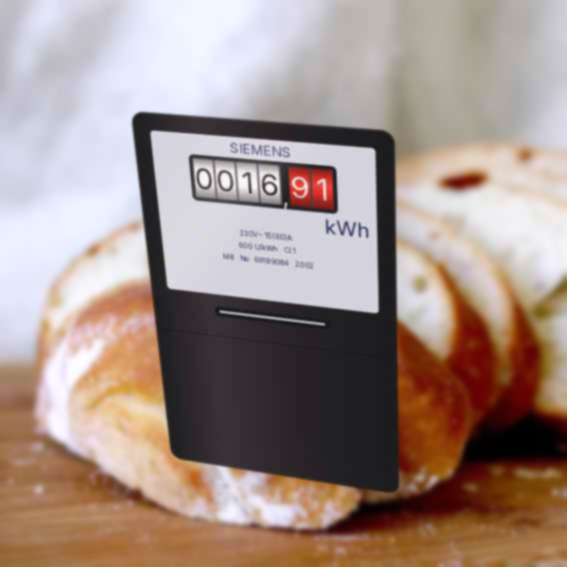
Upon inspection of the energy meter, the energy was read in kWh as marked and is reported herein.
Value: 16.91 kWh
